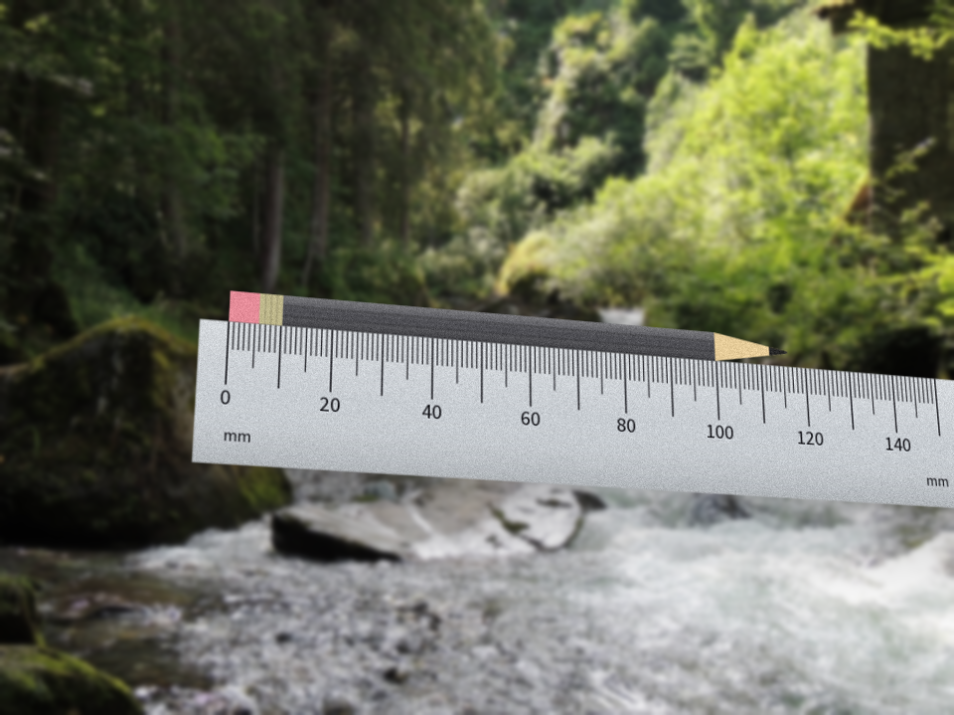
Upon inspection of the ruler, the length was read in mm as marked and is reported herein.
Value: 116 mm
